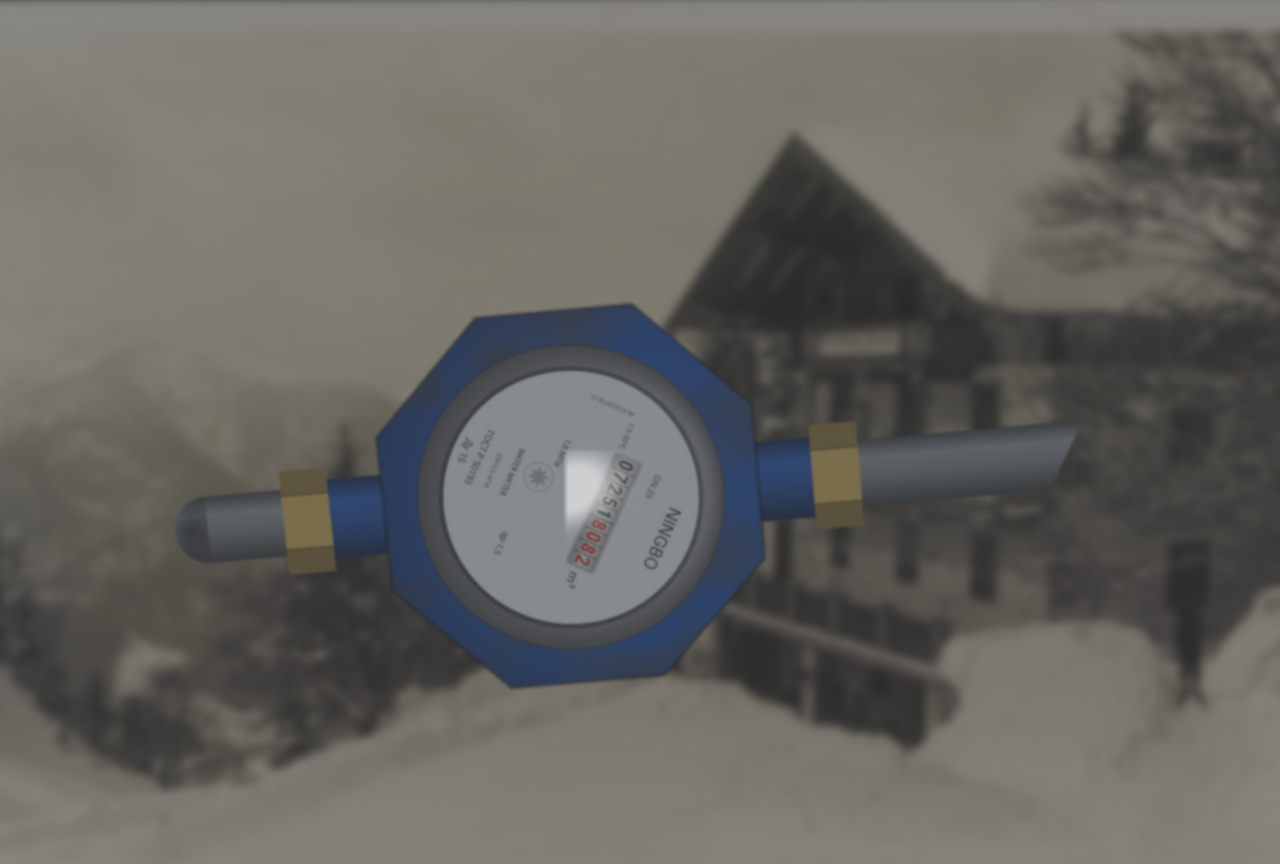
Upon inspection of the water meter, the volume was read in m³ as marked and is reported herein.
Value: 7251.8082 m³
